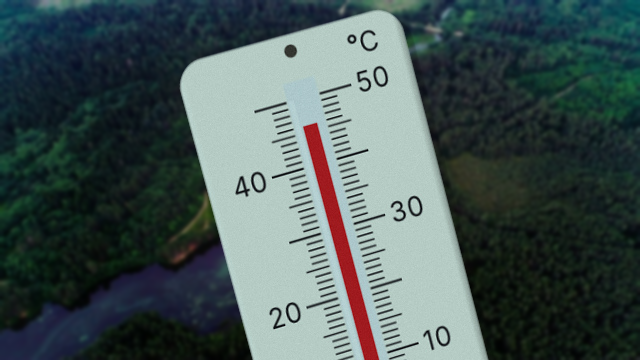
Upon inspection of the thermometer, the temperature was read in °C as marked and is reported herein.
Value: 46 °C
